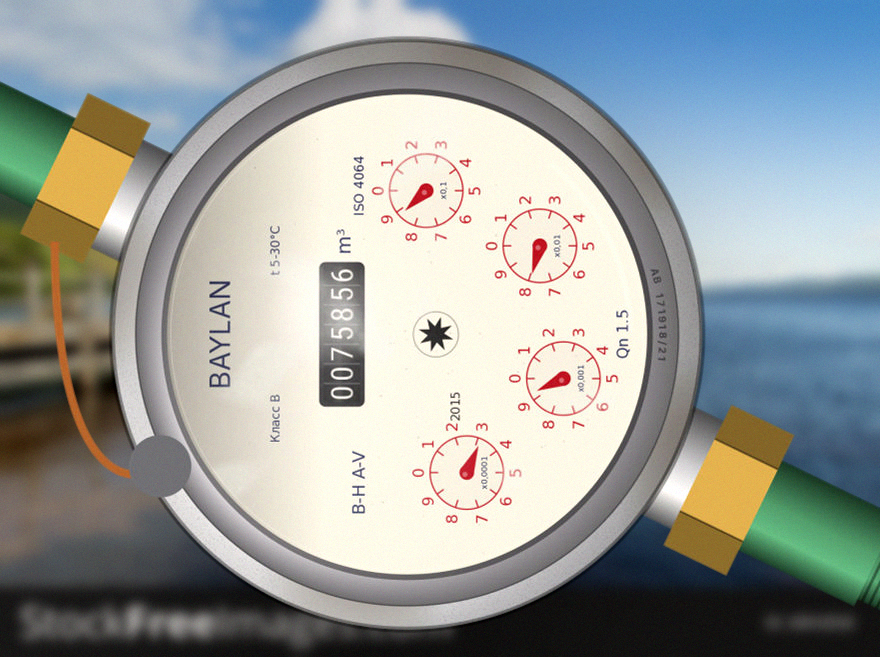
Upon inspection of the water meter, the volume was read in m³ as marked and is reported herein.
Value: 75856.8793 m³
